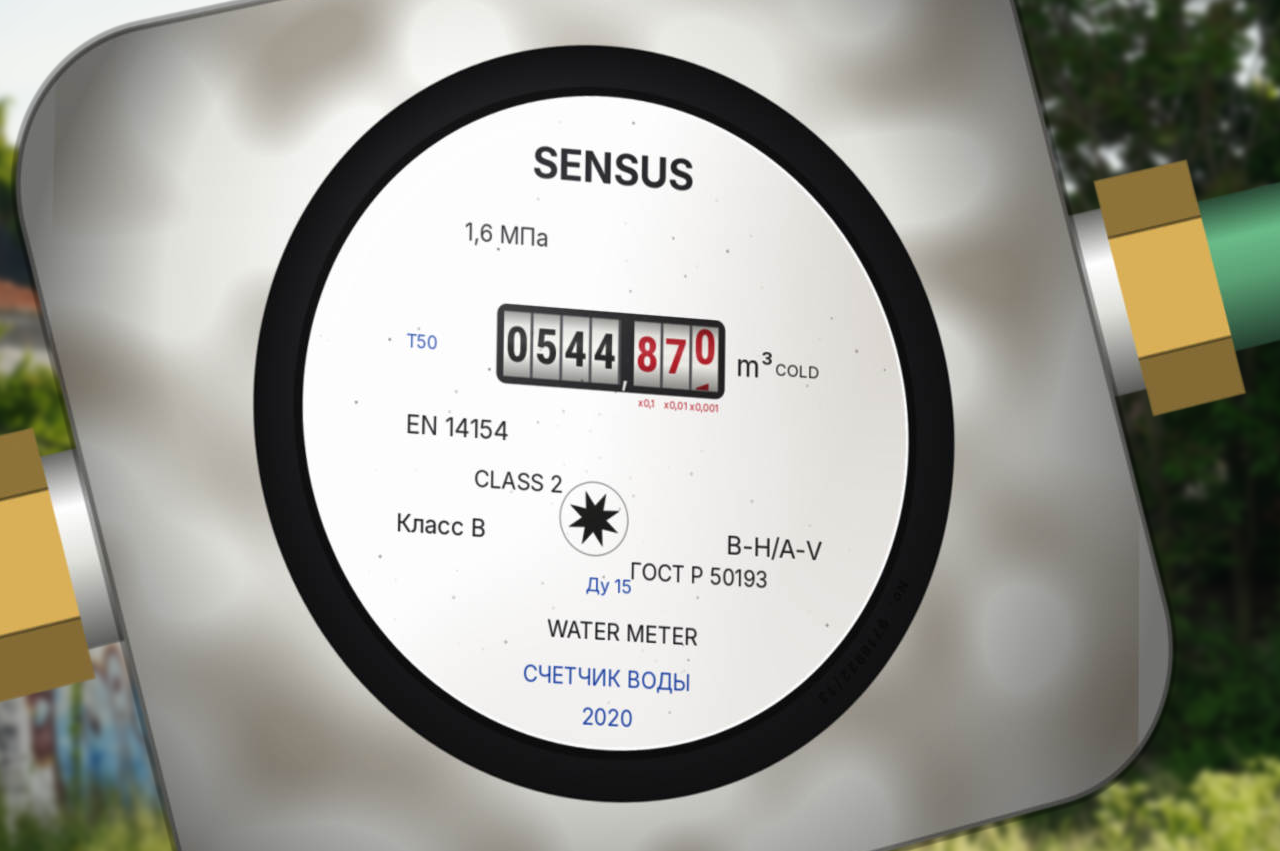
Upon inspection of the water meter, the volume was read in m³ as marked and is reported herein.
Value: 544.870 m³
